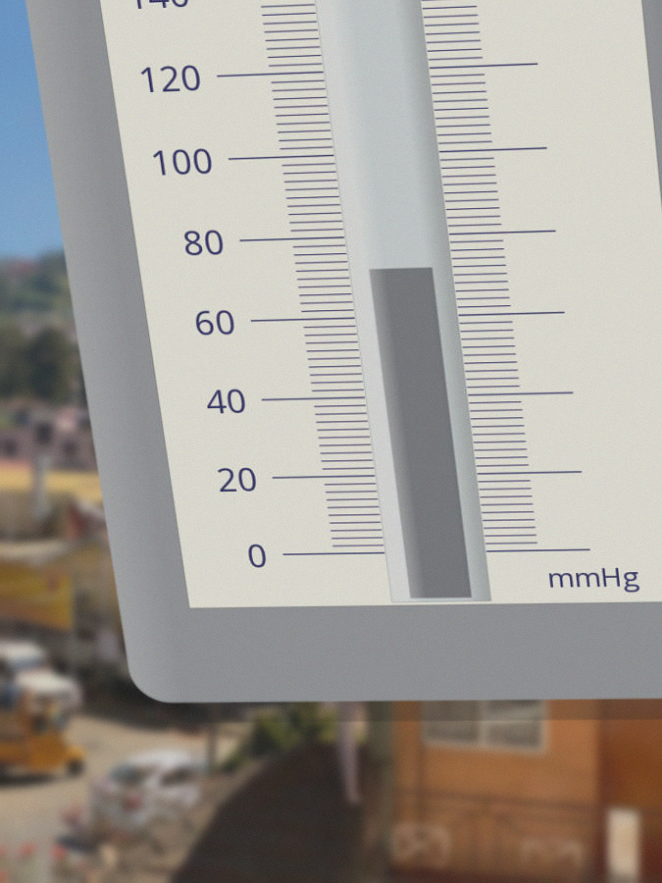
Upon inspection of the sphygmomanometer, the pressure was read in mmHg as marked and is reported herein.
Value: 72 mmHg
